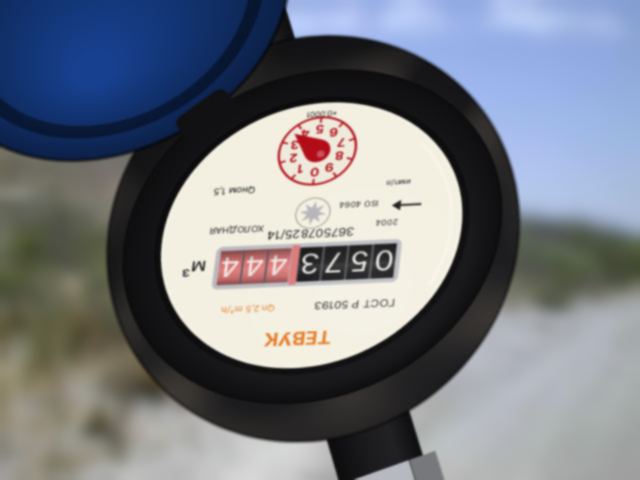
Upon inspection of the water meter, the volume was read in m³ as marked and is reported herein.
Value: 573.4443 m³
